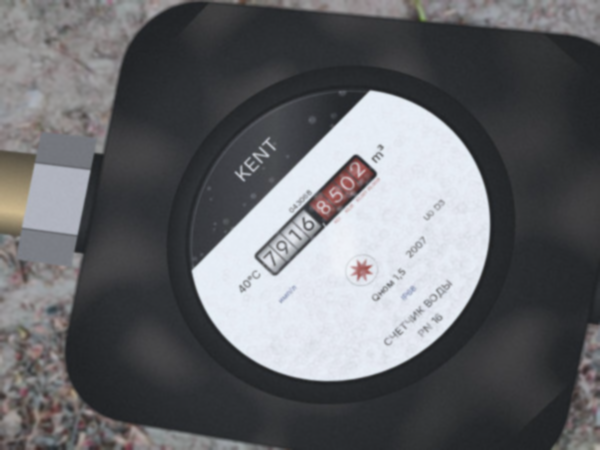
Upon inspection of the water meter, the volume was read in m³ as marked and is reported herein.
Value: 7916.8502 m³
